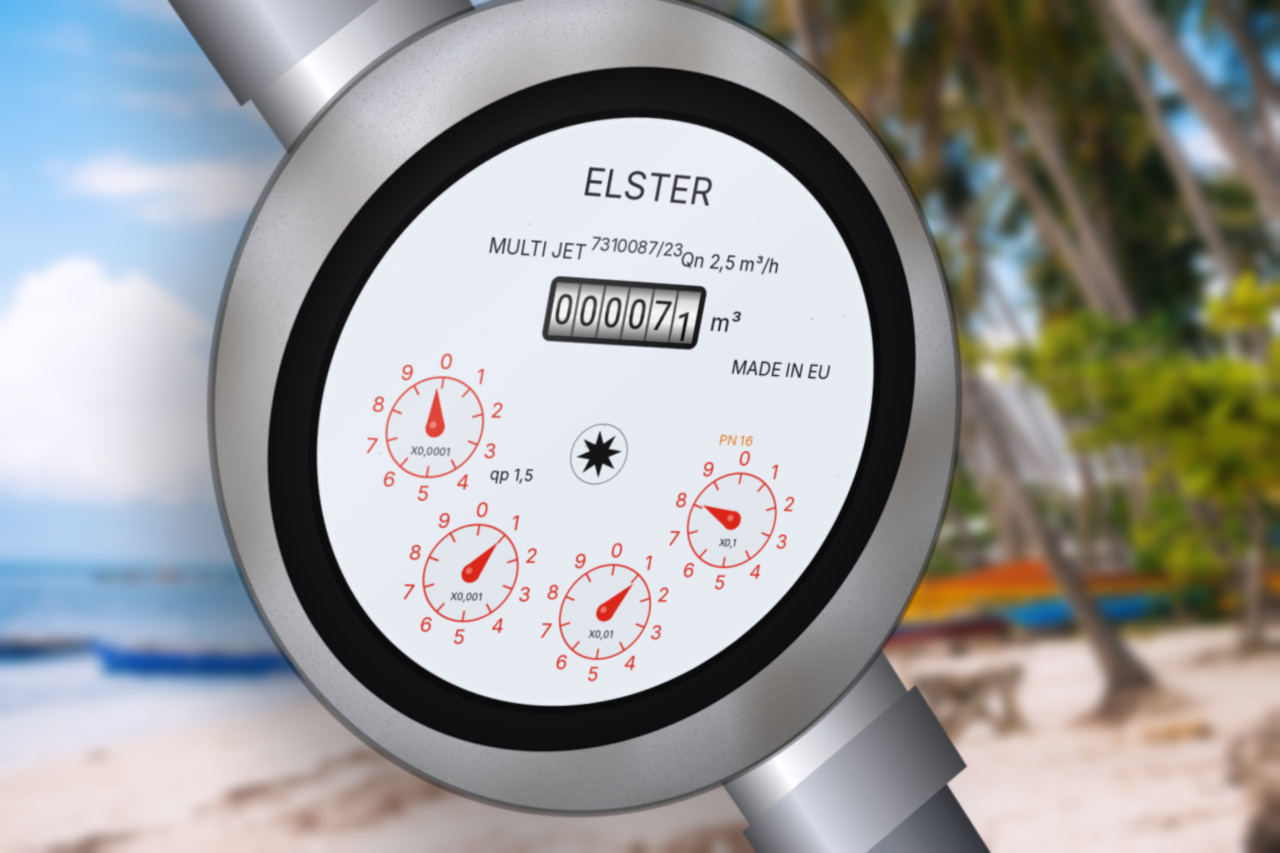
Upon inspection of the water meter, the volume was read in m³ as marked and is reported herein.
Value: 70.8109 m³
